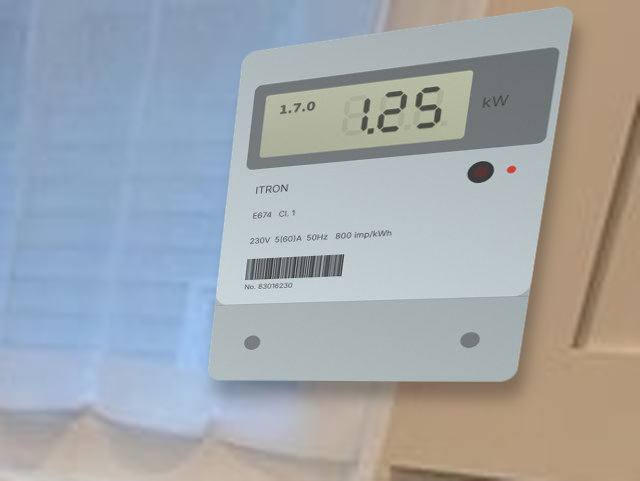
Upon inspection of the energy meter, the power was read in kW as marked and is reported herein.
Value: 1.25 kW
